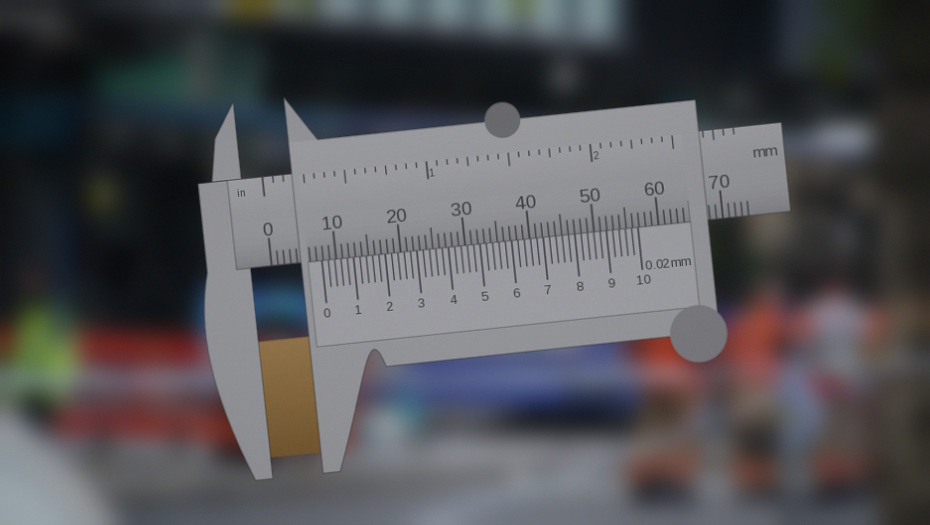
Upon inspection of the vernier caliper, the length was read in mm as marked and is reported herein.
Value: 7.8 mm
